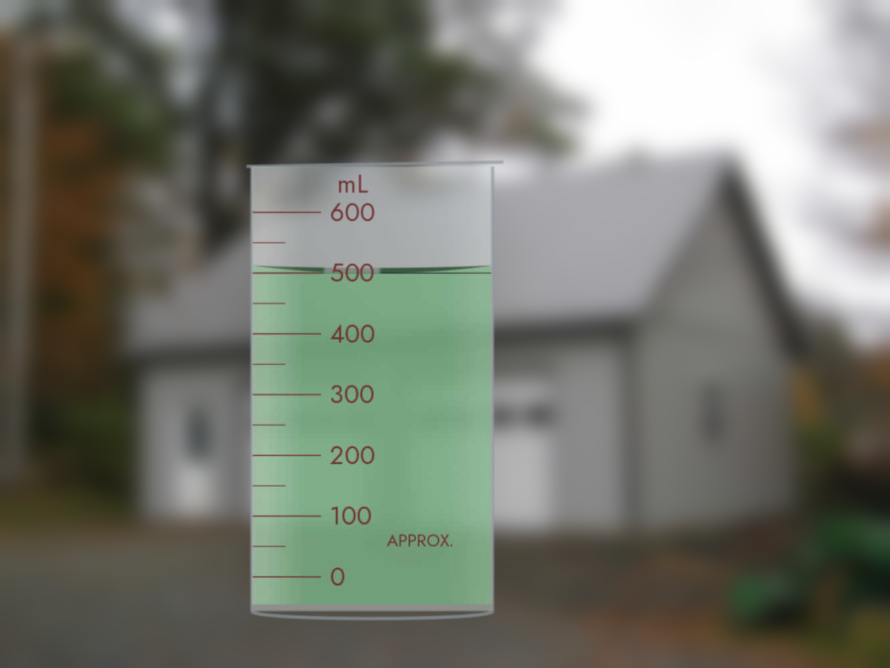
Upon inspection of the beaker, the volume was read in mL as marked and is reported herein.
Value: 500 mL
